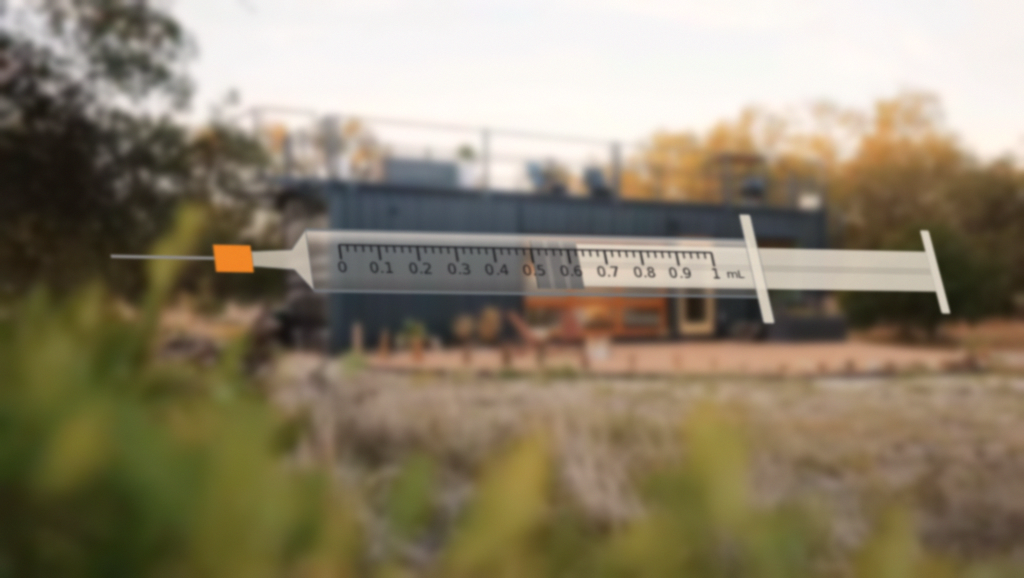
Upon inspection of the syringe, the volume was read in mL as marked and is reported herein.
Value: 0.5 mL
